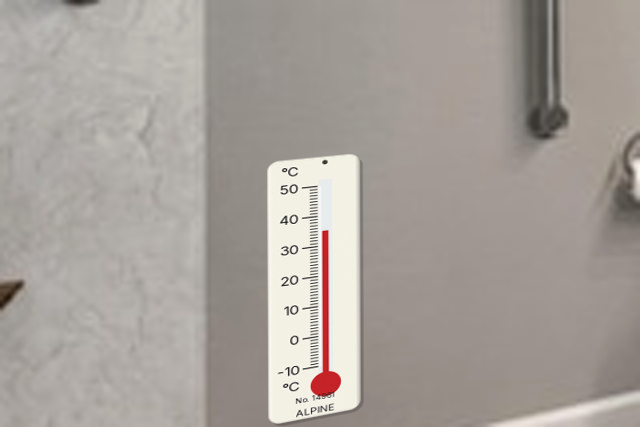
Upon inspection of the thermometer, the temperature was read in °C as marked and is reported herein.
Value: 35 °C
